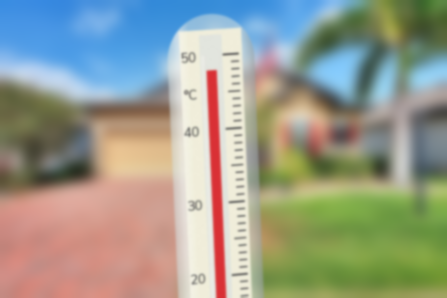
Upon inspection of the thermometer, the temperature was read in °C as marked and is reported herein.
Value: 48 °C
